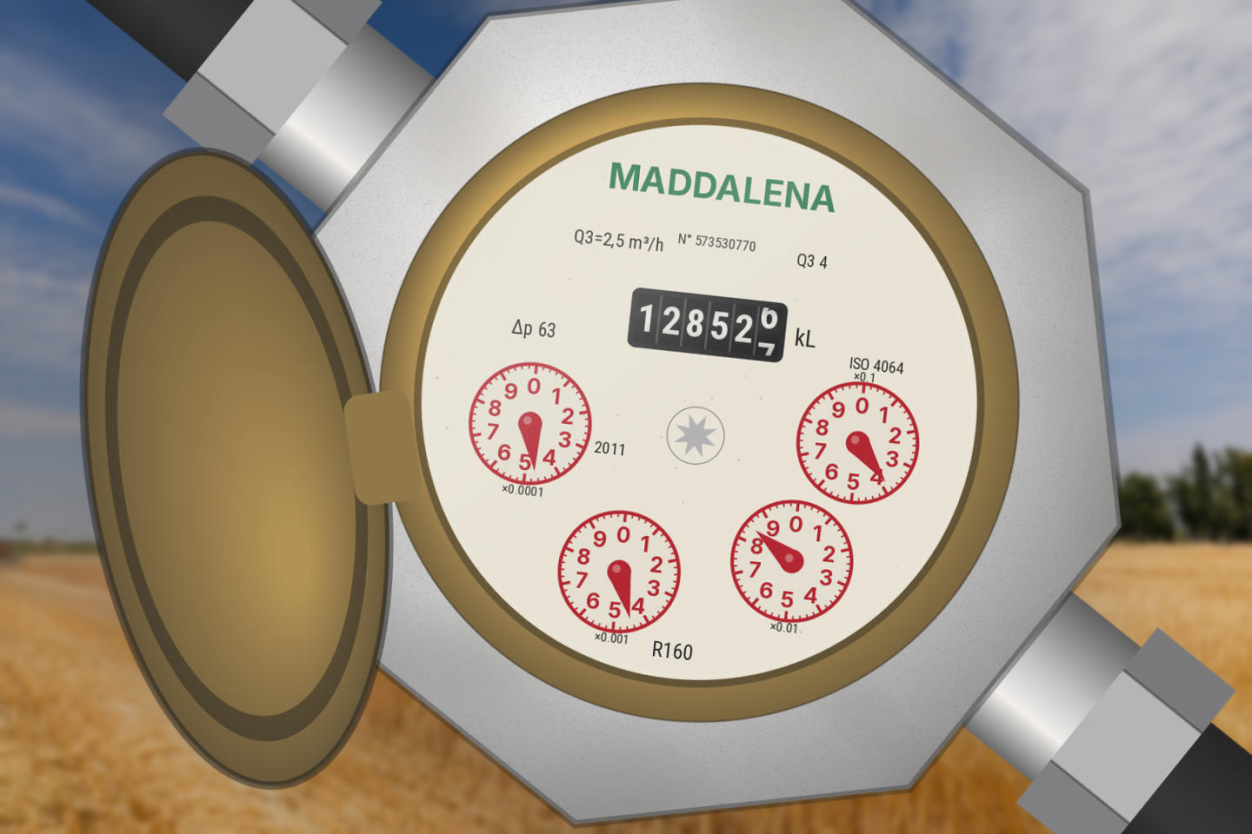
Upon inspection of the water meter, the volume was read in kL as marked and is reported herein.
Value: 128526.3844 kL
